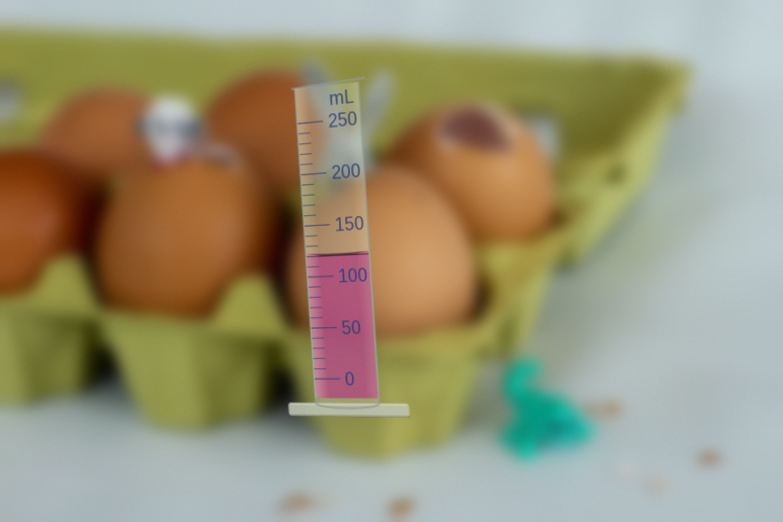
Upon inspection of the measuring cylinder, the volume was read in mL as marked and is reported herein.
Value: 120 mL
